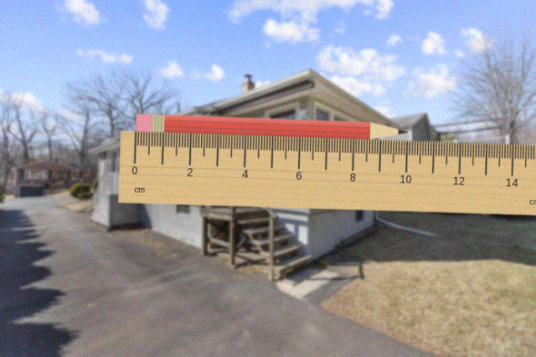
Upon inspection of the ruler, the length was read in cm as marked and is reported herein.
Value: 10 cm
